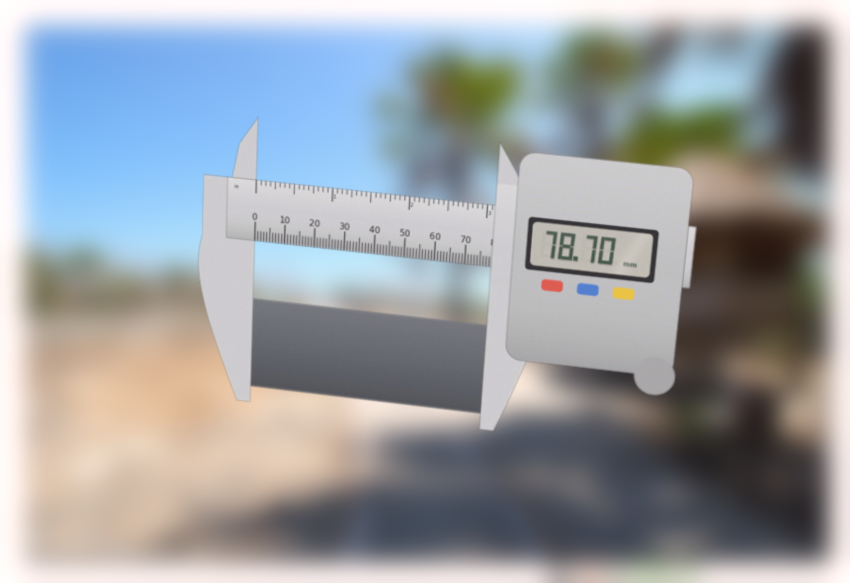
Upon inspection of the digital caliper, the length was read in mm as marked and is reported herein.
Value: 78.70 mm
